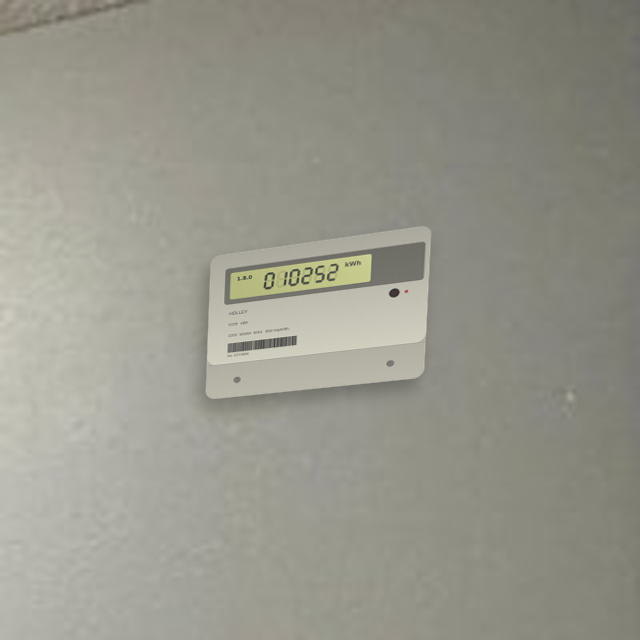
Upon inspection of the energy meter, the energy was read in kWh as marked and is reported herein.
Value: 10252 kWh
